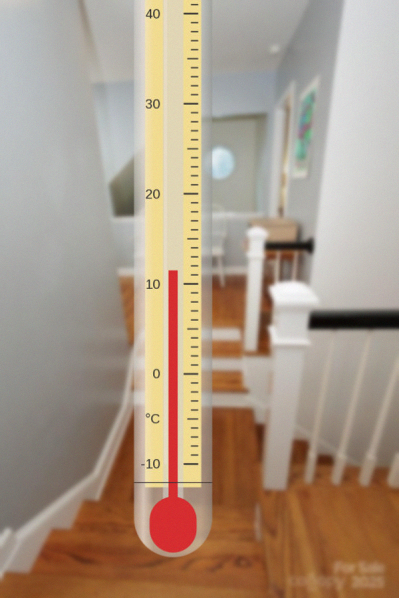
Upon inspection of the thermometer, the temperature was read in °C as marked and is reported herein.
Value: 11.5 °C
